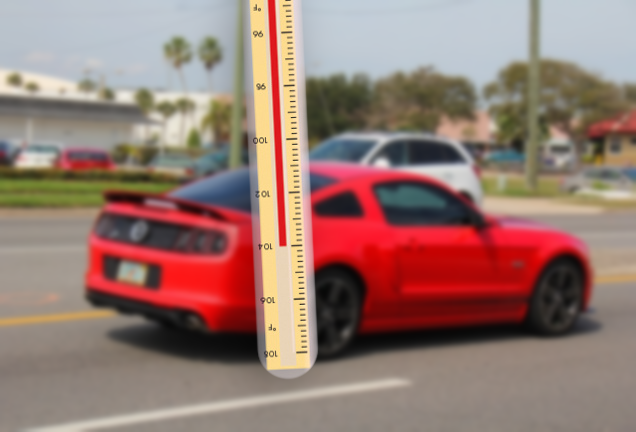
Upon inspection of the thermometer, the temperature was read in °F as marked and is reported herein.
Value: 104 °F
